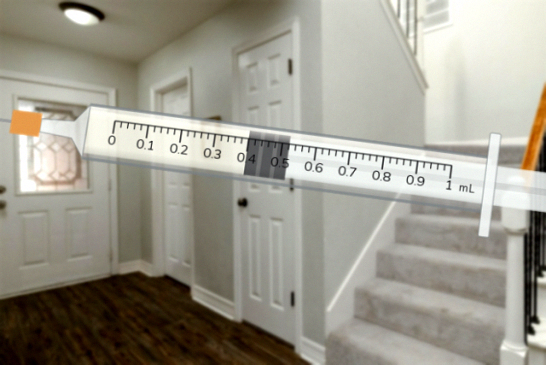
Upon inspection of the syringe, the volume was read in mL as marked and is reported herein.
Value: 0.4 mL
